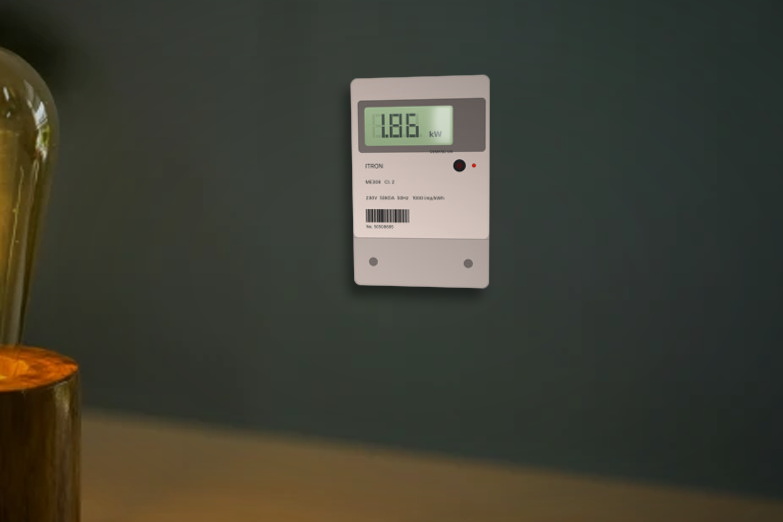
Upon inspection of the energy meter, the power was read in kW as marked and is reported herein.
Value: 1.86 kW
